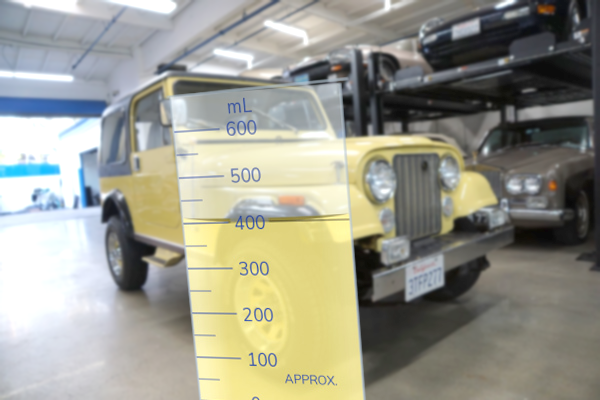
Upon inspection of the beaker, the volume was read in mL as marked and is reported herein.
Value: 400 mL
